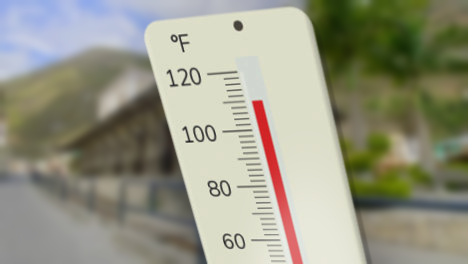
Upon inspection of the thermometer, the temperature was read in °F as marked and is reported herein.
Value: 110 °F
